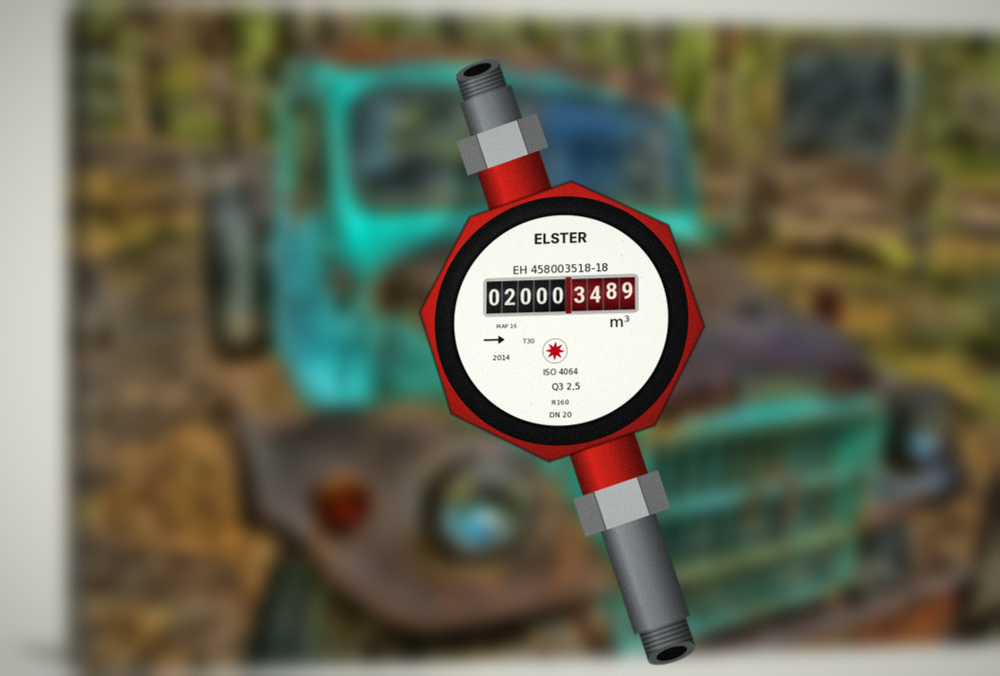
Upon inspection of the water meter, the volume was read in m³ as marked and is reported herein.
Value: 2000.3489 m³
